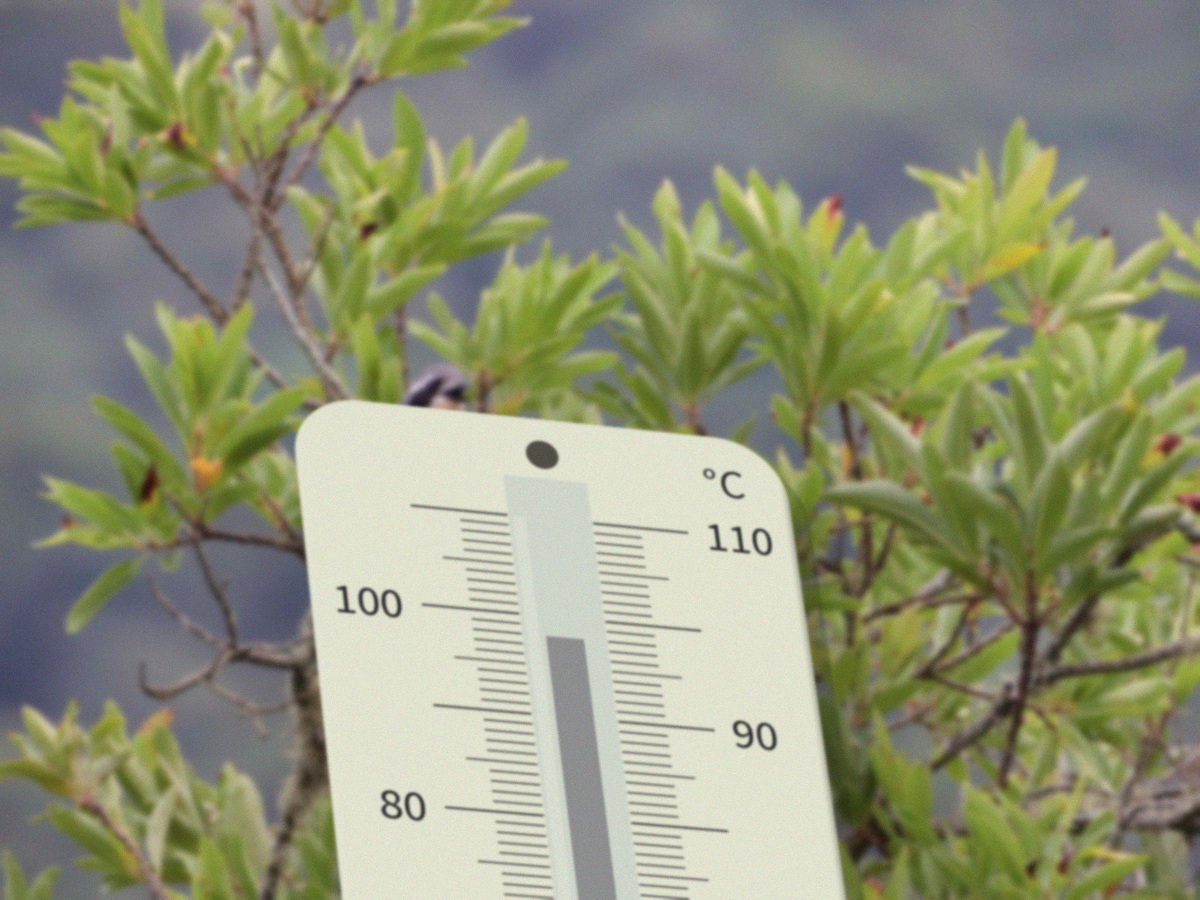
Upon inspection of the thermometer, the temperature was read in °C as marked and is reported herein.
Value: 98 °C
